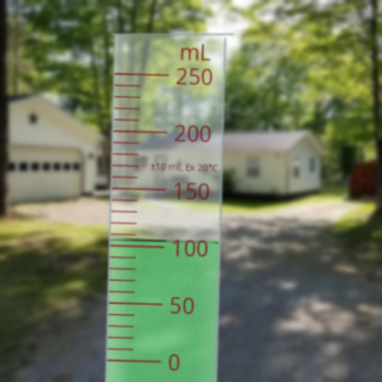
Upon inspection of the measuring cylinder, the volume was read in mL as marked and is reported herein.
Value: 105 mL
